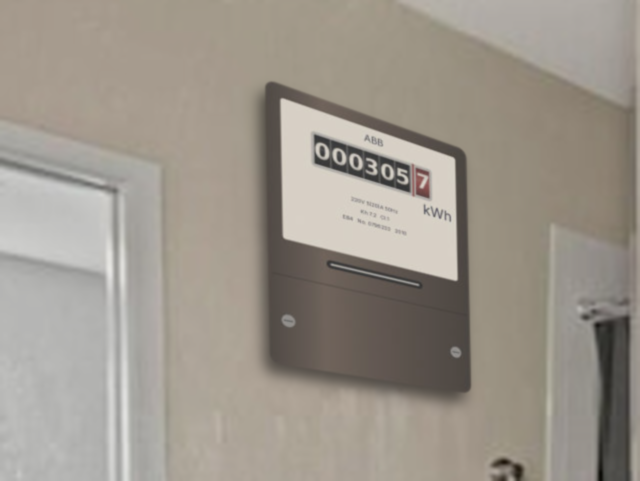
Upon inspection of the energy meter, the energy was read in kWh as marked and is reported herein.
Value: 305.7 kWh
